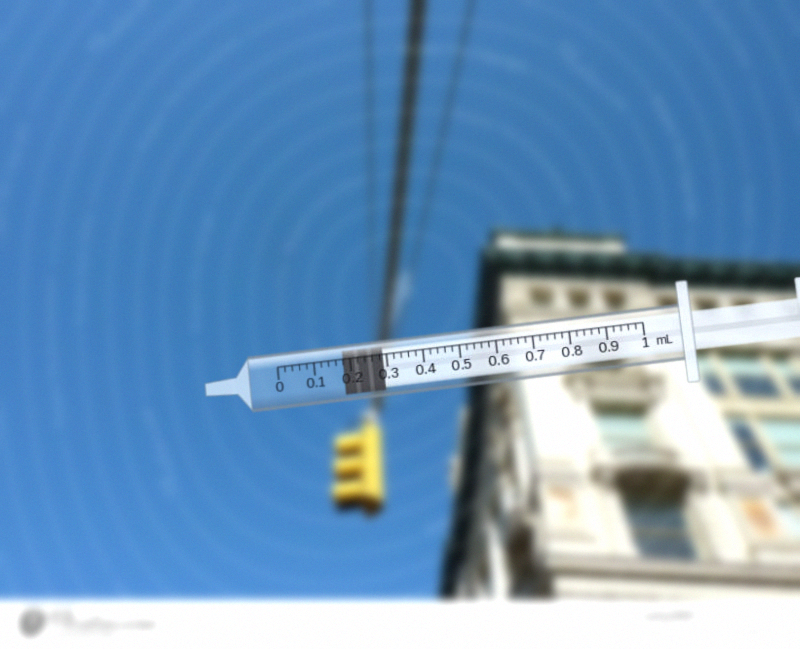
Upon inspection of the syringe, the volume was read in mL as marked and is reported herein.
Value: 0.18 mL
